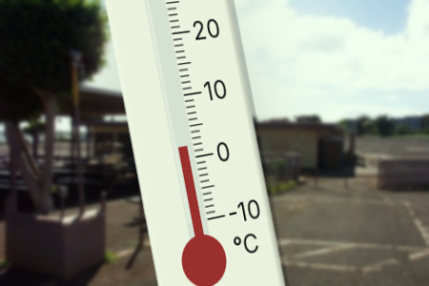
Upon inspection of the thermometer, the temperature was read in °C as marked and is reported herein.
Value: 2 °C
